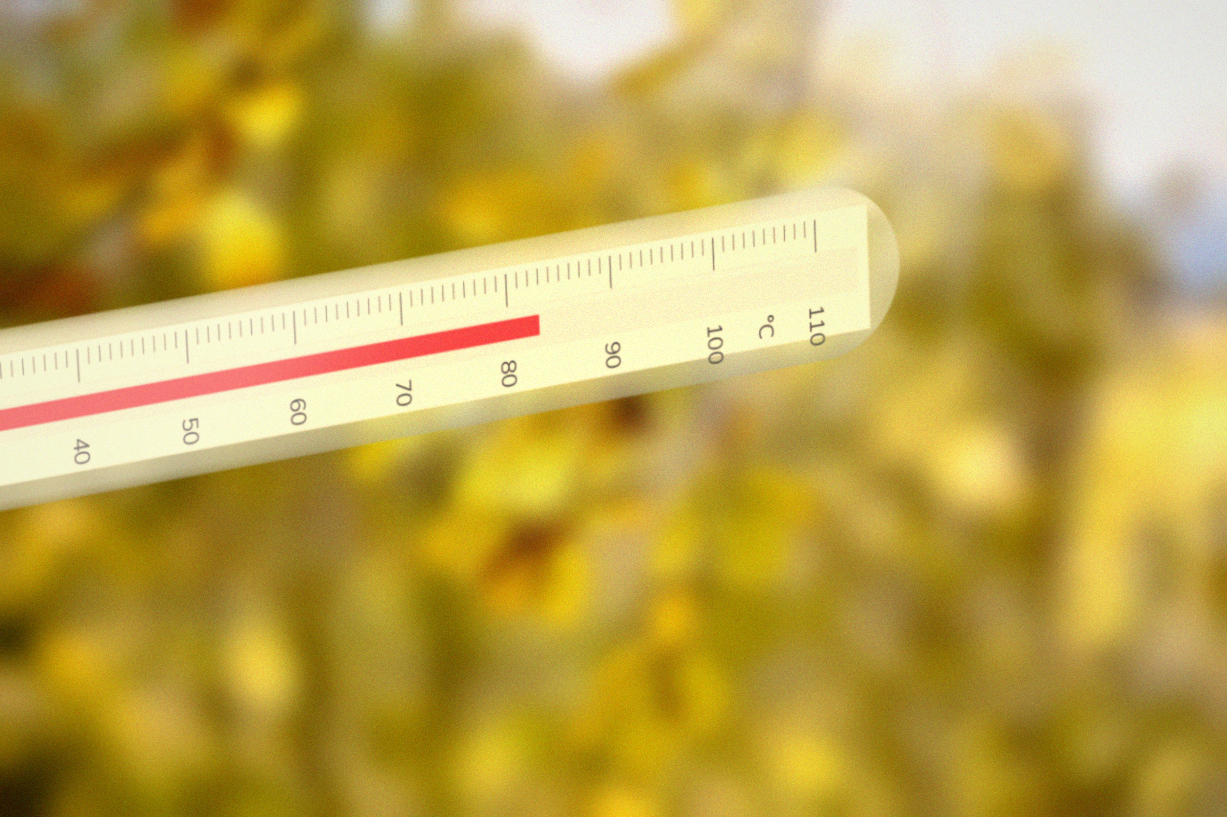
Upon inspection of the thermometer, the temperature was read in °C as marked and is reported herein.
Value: 83 °C
